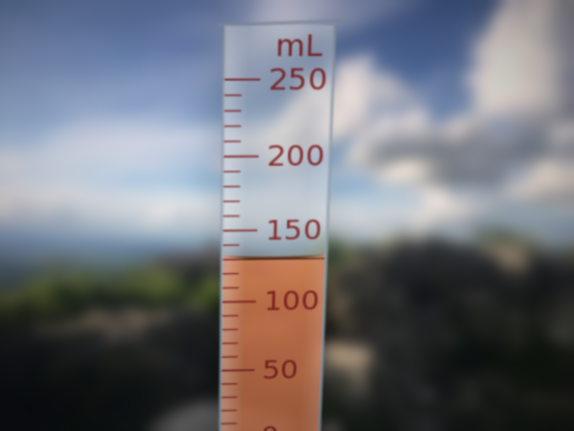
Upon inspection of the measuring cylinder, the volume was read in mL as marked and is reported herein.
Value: 130 mL
